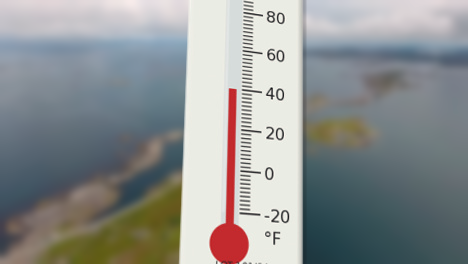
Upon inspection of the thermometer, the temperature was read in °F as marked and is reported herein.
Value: 40 °F
